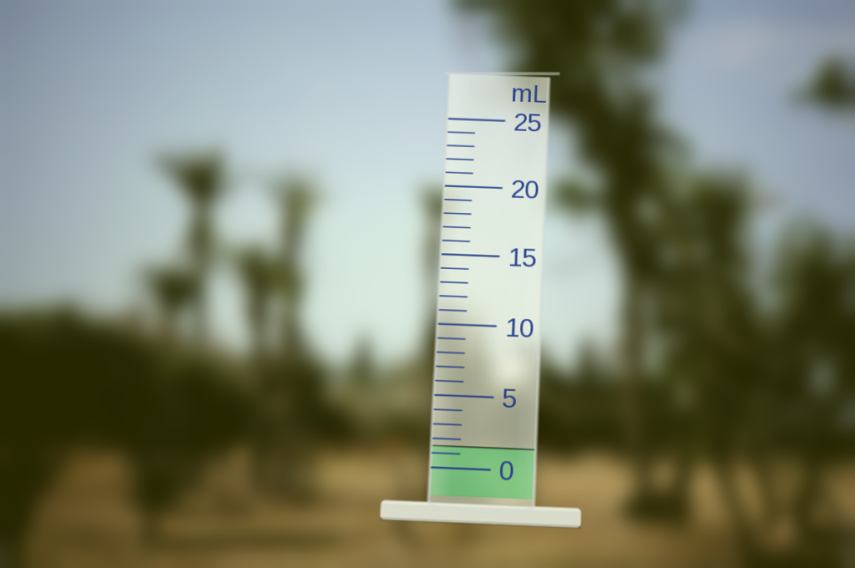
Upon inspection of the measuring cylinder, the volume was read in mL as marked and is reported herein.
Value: 1.5 mL
